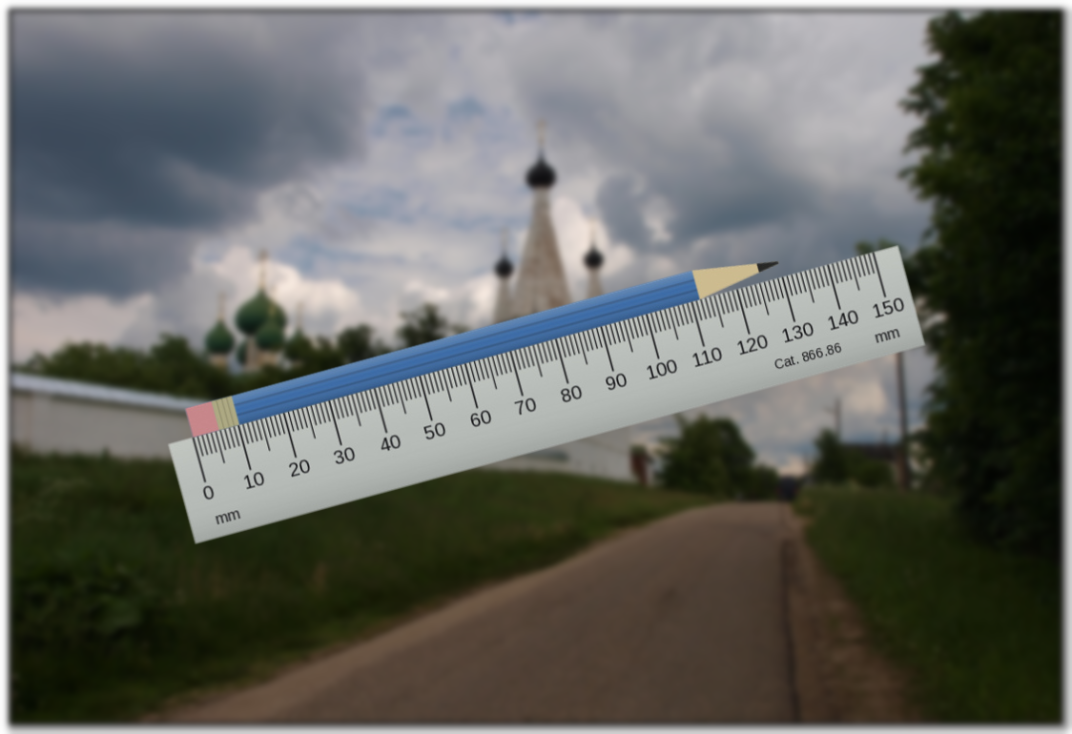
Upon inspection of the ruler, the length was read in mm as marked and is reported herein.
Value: 130 mm
